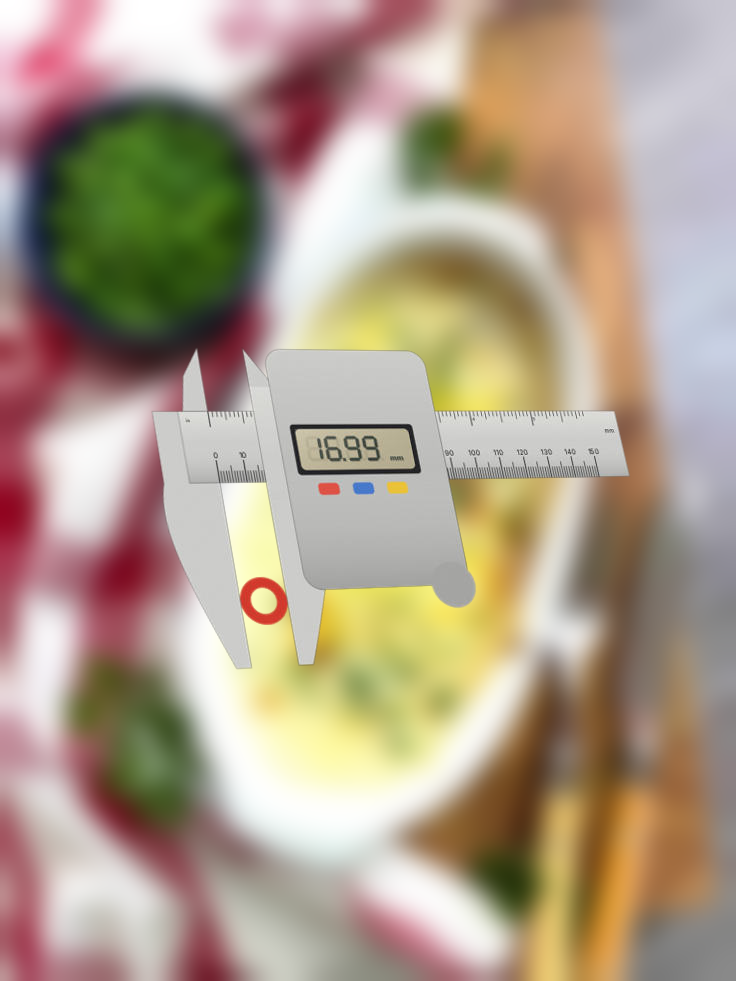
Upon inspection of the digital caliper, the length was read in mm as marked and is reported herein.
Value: 16.99 mm
